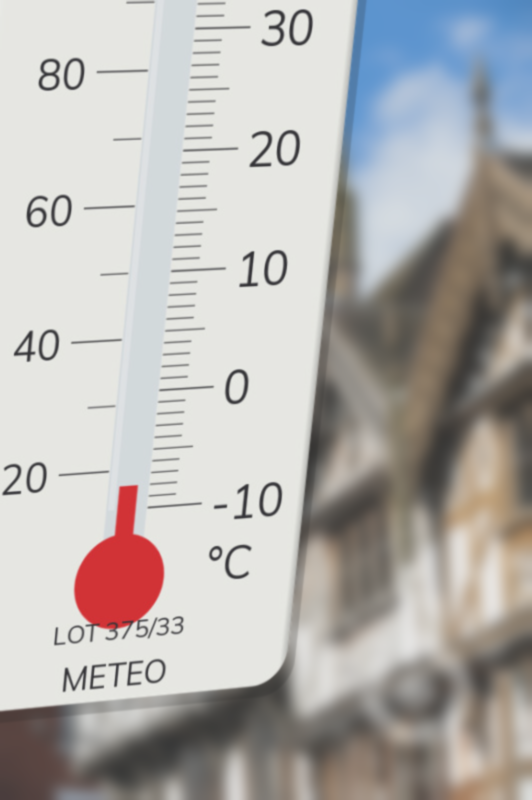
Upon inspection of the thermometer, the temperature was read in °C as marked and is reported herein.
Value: -8 °C
